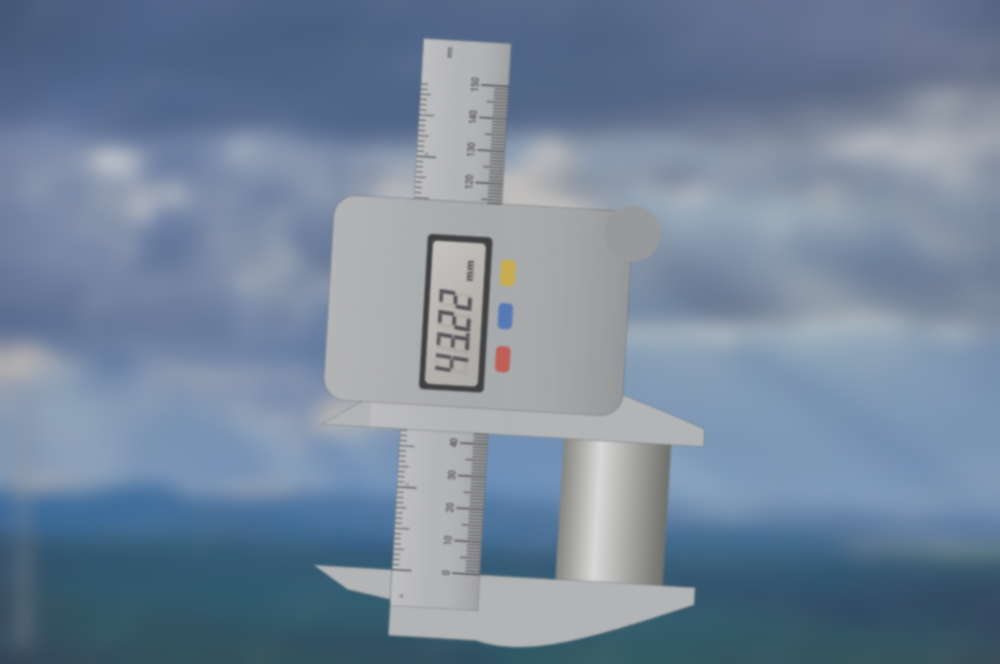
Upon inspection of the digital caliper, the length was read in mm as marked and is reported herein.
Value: 43.22 mm
